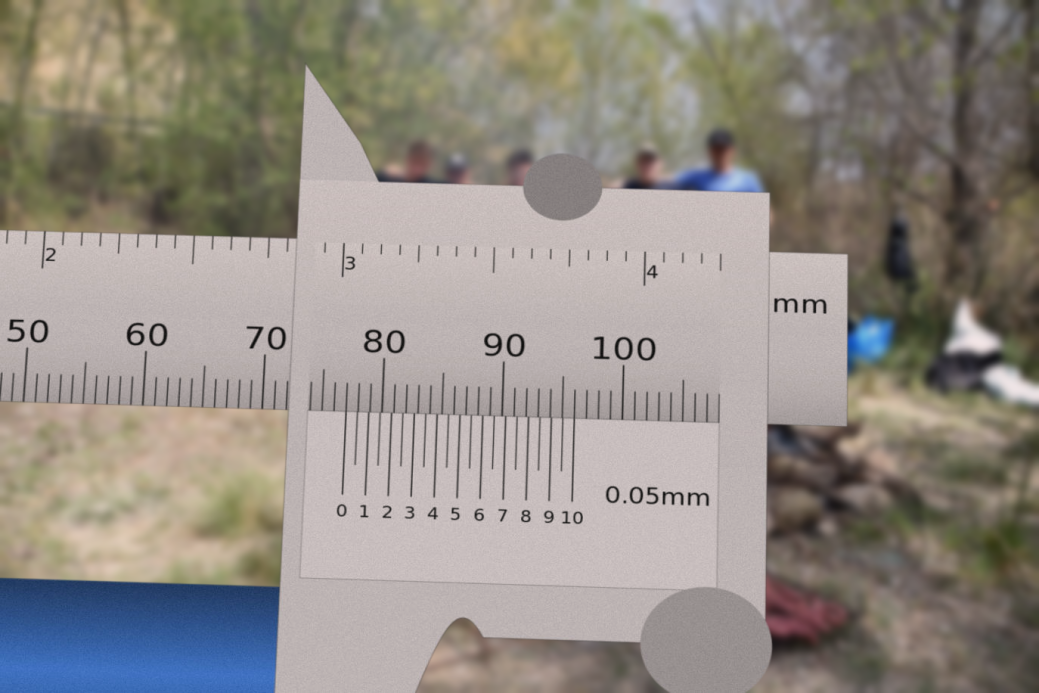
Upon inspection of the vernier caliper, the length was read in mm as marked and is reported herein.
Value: 77.0 mm
